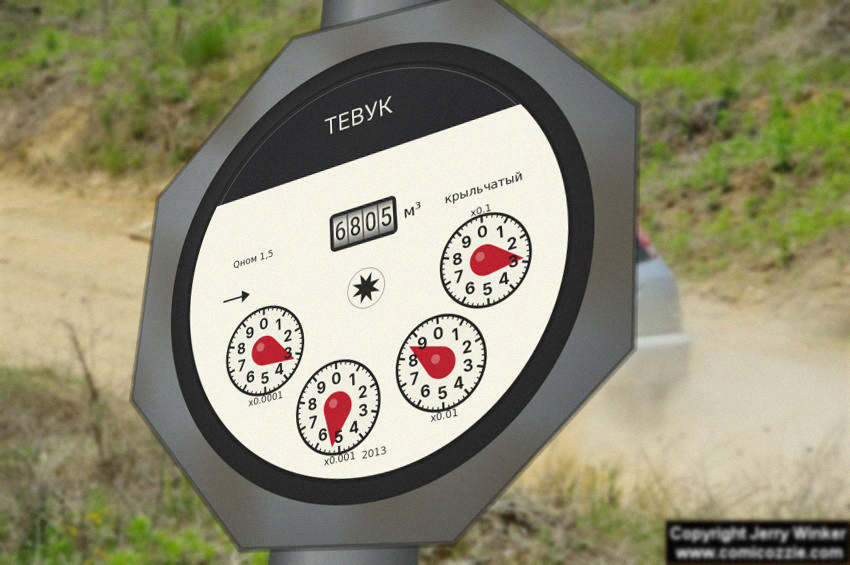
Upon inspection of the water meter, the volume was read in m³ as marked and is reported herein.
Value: 6805.2853 m³
